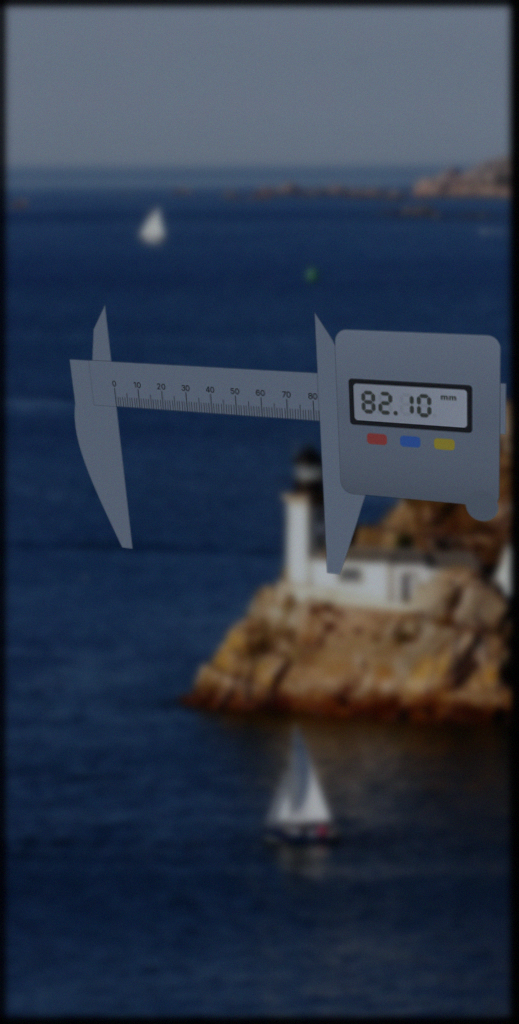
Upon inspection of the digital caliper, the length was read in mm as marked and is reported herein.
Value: 82.10 mm
